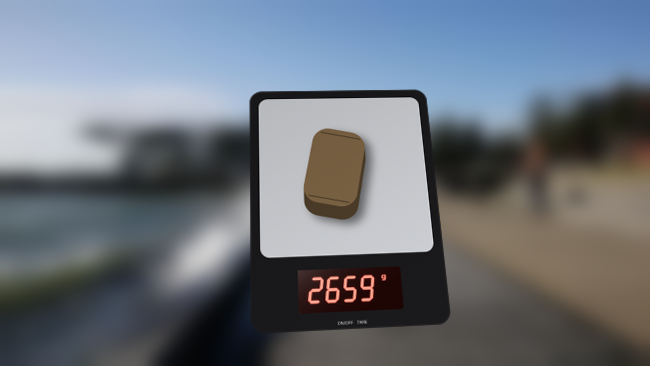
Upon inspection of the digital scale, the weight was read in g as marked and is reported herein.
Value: 2659 g
